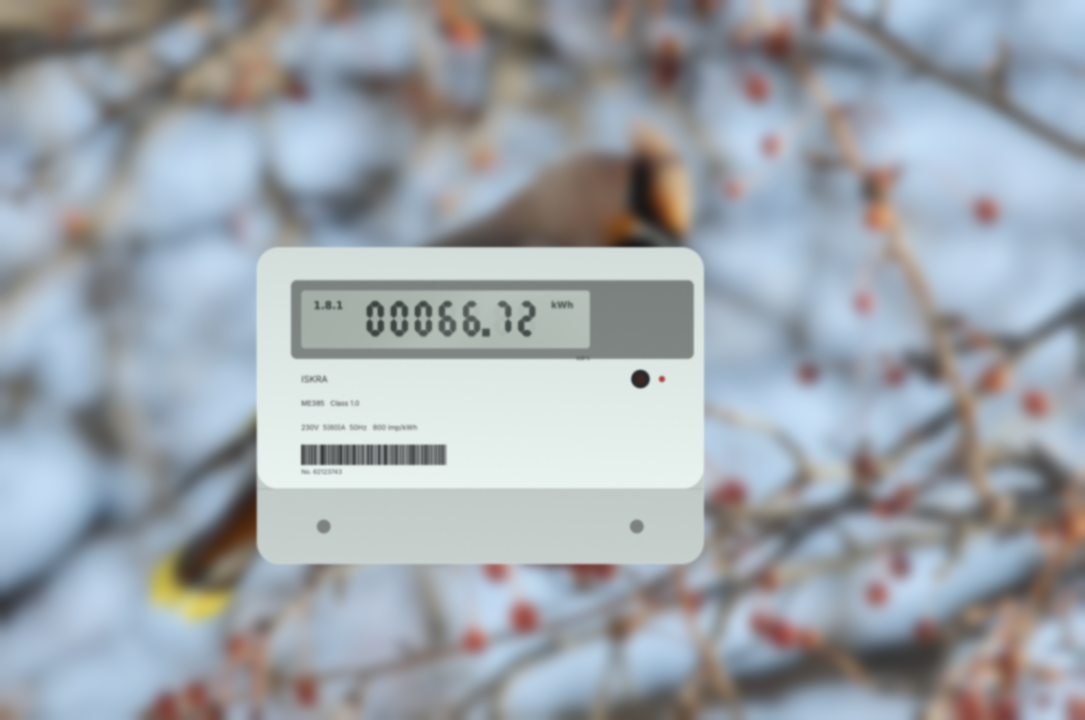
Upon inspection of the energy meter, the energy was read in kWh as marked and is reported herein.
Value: 66.72 kWh
